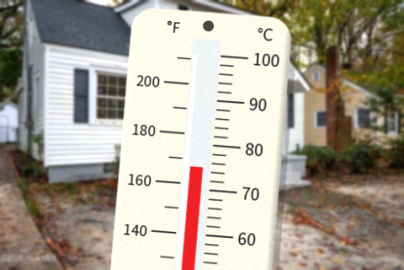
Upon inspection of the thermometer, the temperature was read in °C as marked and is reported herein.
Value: 75 °C
